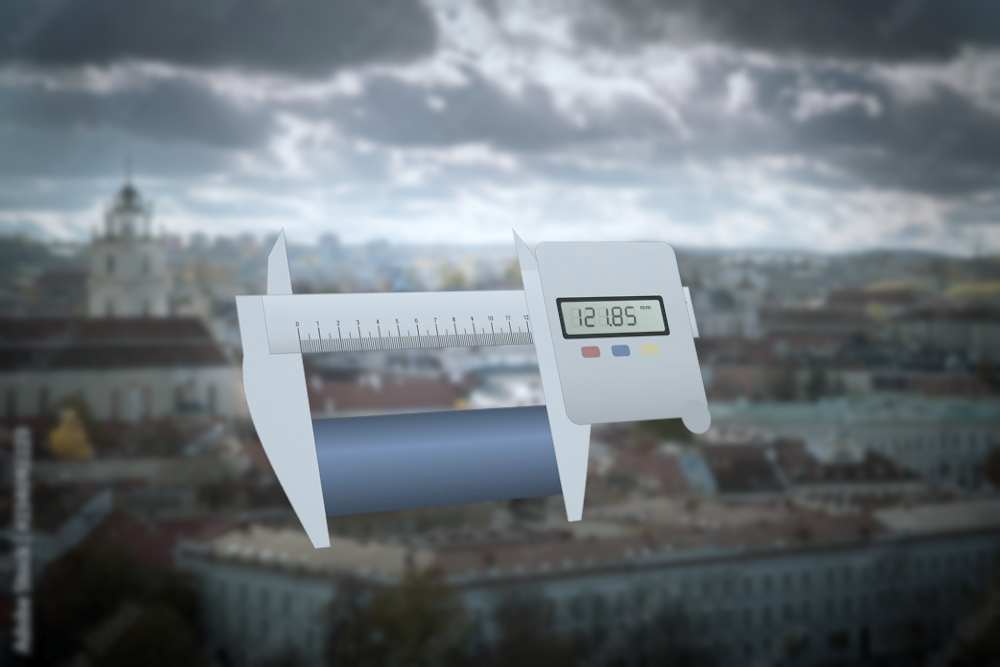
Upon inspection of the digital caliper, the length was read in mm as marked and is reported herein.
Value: 121.85 mm
